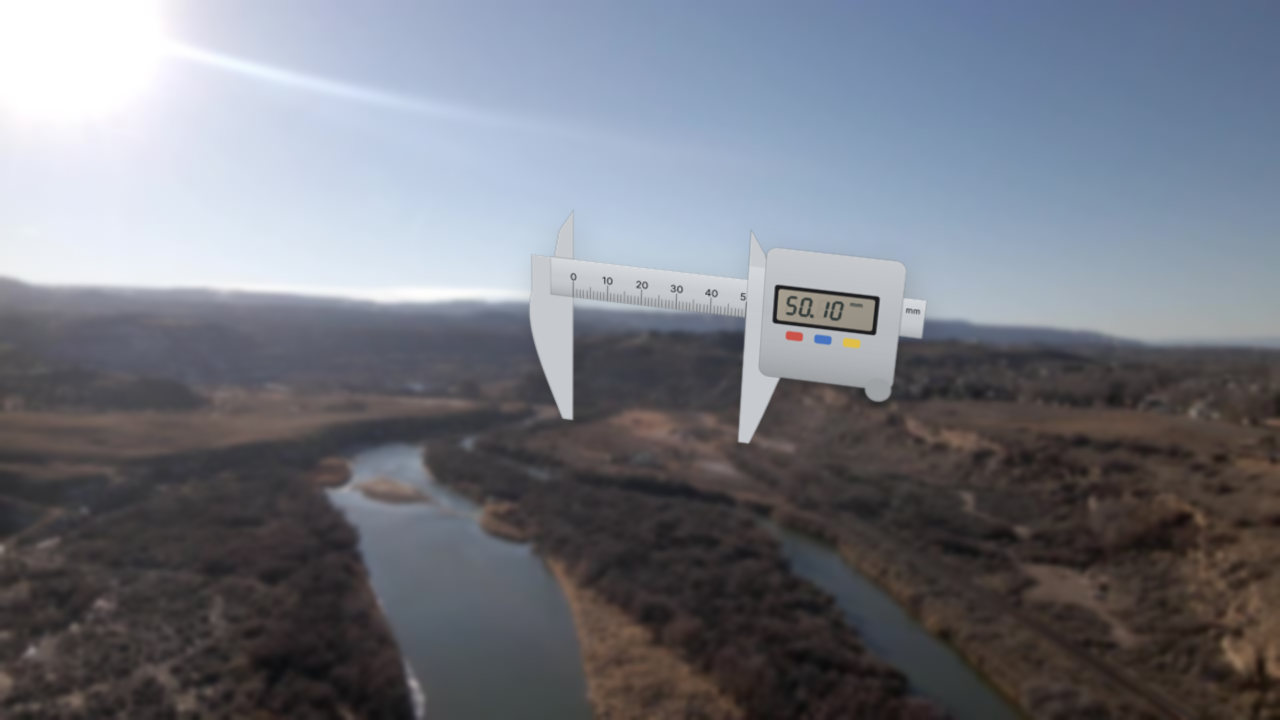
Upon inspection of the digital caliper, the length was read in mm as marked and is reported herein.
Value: 50.10 mm
